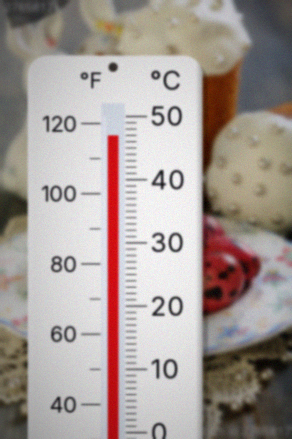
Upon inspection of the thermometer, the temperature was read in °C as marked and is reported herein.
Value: 47 °C
